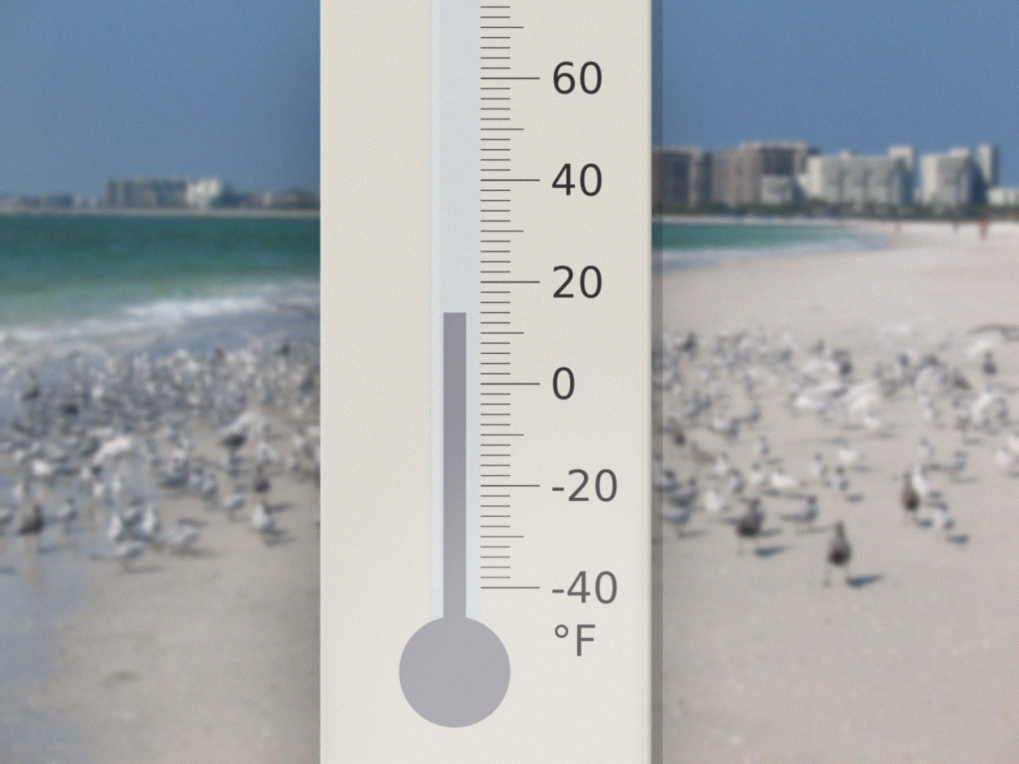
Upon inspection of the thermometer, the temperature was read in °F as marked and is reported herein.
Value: 14 °F
